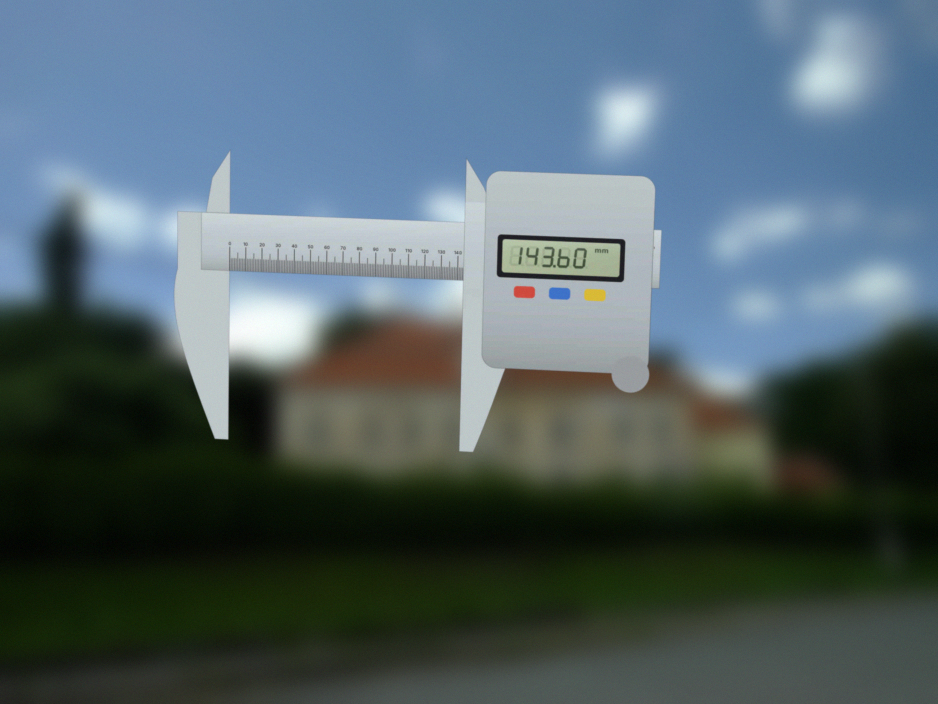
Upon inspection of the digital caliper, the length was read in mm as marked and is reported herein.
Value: 143.60 mm
